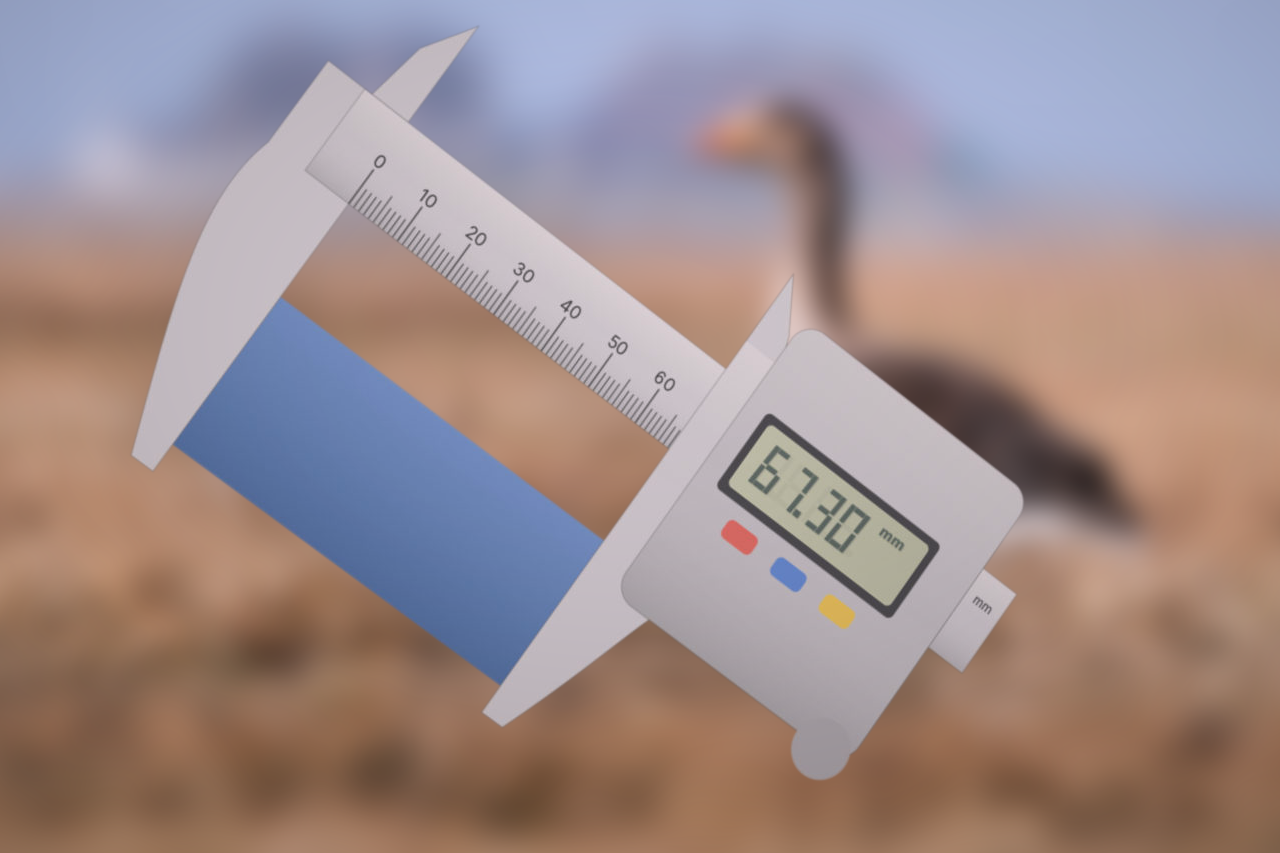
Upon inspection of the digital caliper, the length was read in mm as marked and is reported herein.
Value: 67.30 mm
